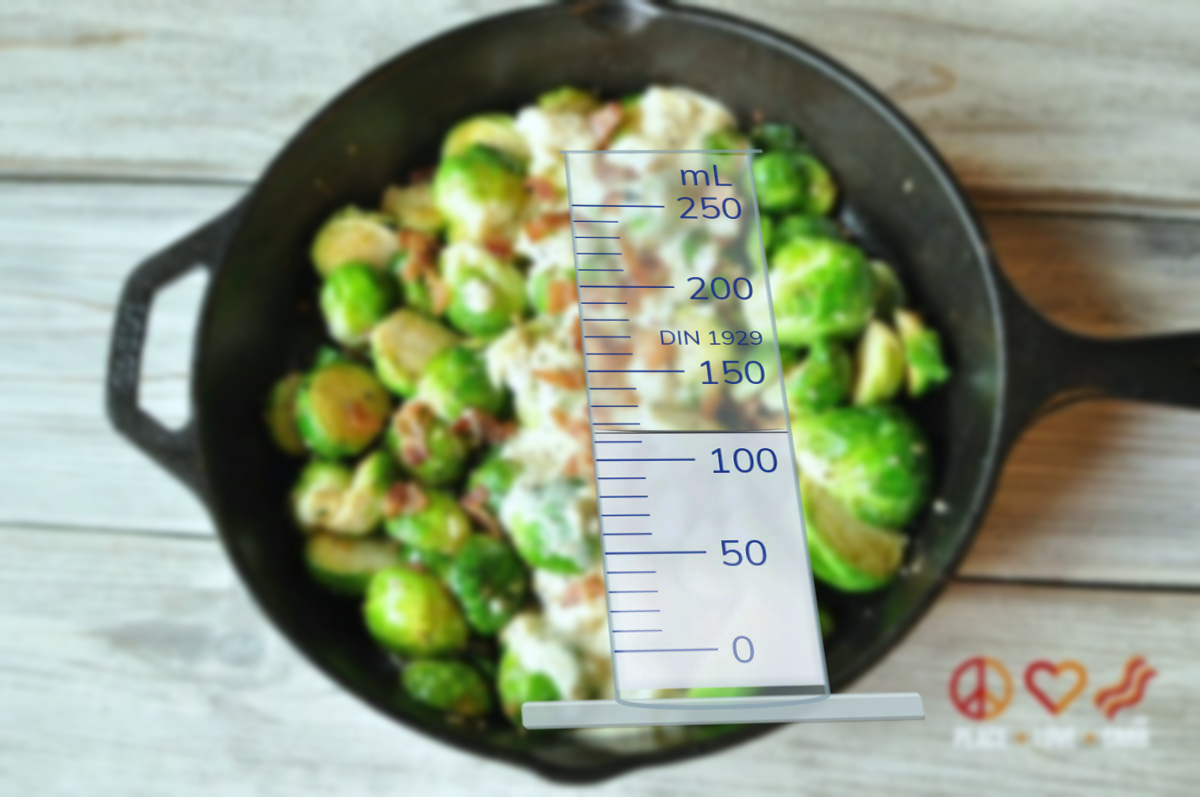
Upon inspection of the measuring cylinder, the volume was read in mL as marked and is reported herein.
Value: 115 mL
